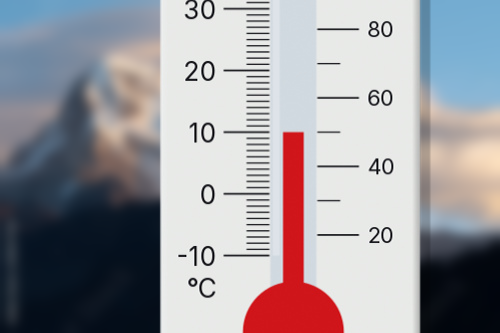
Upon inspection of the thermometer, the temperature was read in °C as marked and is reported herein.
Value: 10 °C
